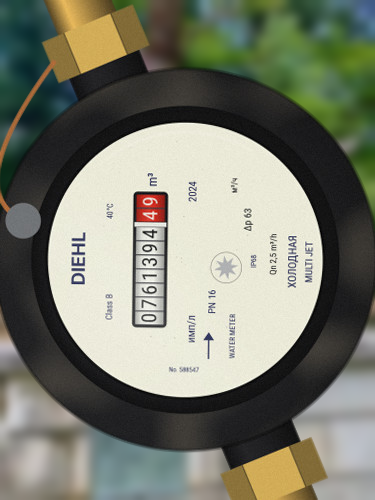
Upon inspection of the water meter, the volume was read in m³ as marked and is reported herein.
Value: 761394.49 m³
